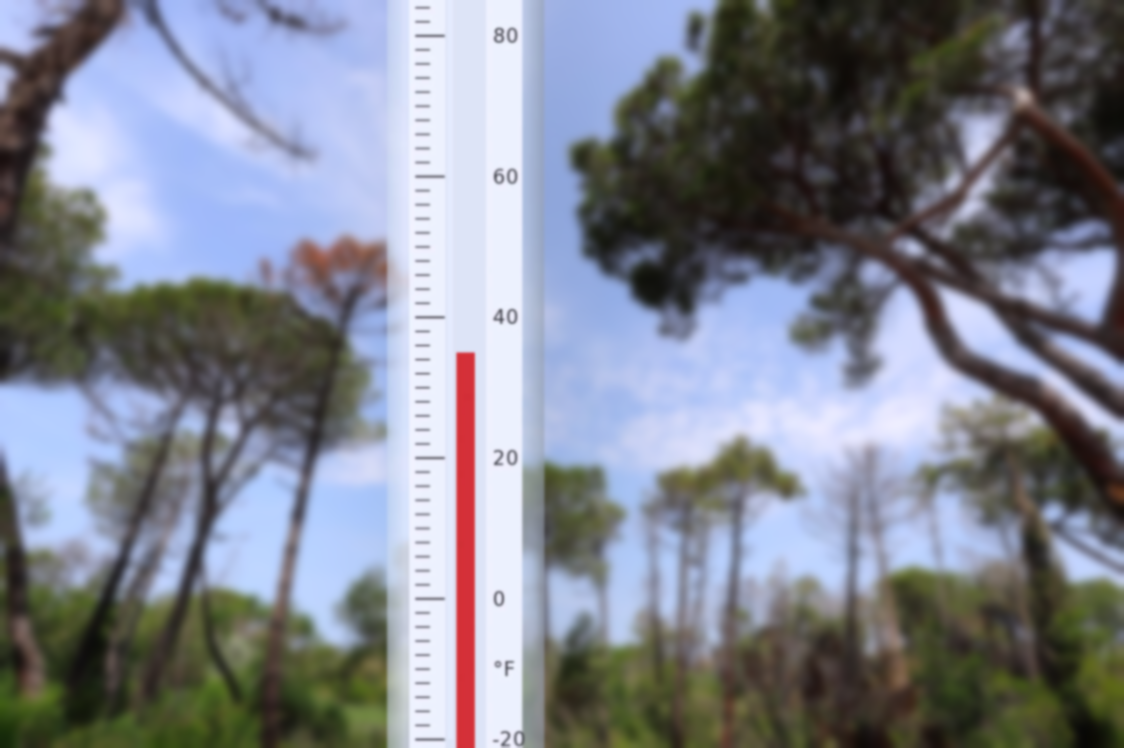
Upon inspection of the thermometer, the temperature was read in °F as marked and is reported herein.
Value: 35 °F
